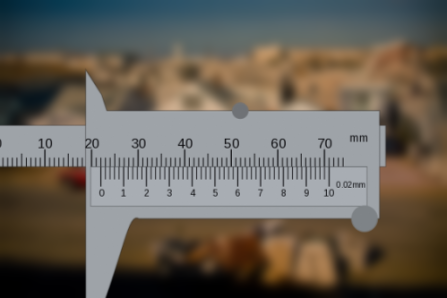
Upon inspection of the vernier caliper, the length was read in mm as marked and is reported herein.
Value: 22.0 mm
